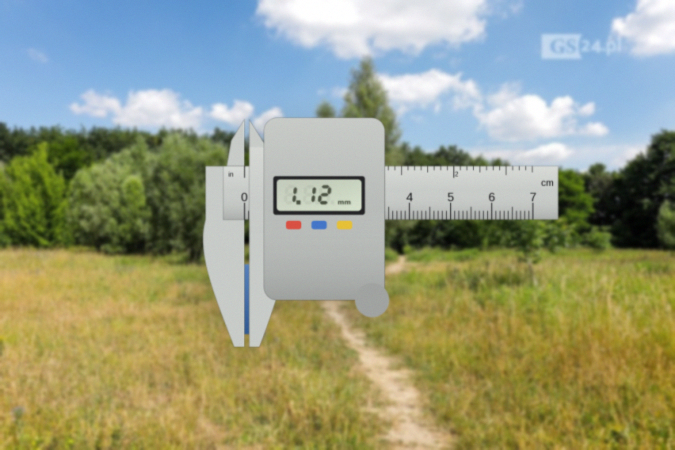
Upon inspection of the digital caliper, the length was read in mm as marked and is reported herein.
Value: 1.12 mm
